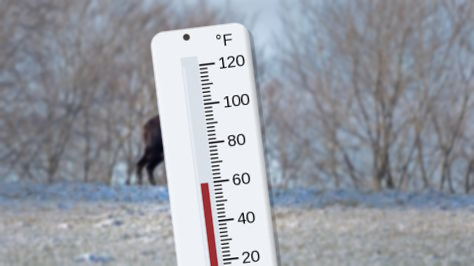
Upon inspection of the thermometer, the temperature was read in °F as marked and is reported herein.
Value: 60 °F
